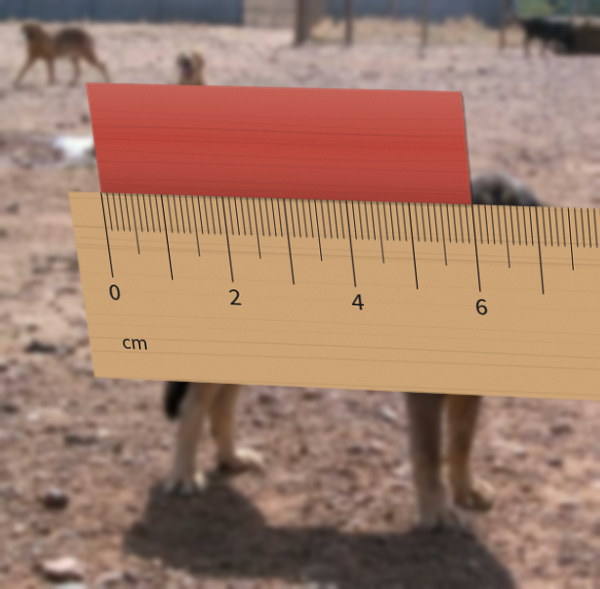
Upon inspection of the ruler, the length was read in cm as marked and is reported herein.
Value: 6 cm
